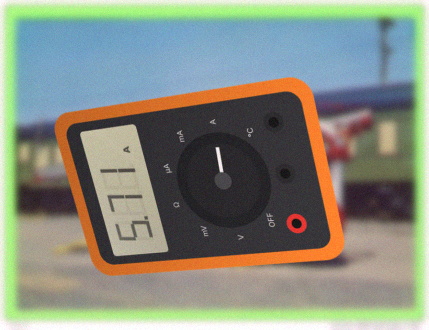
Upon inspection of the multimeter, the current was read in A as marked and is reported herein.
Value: 5.71 A
